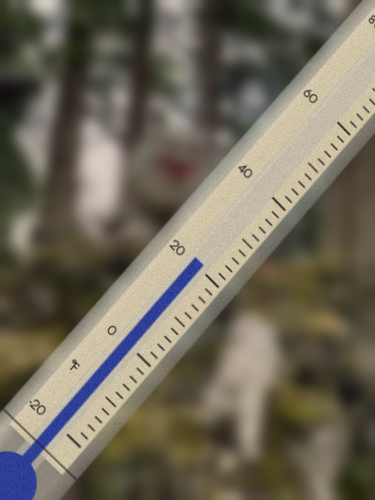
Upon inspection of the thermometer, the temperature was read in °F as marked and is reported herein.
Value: 21 °F
